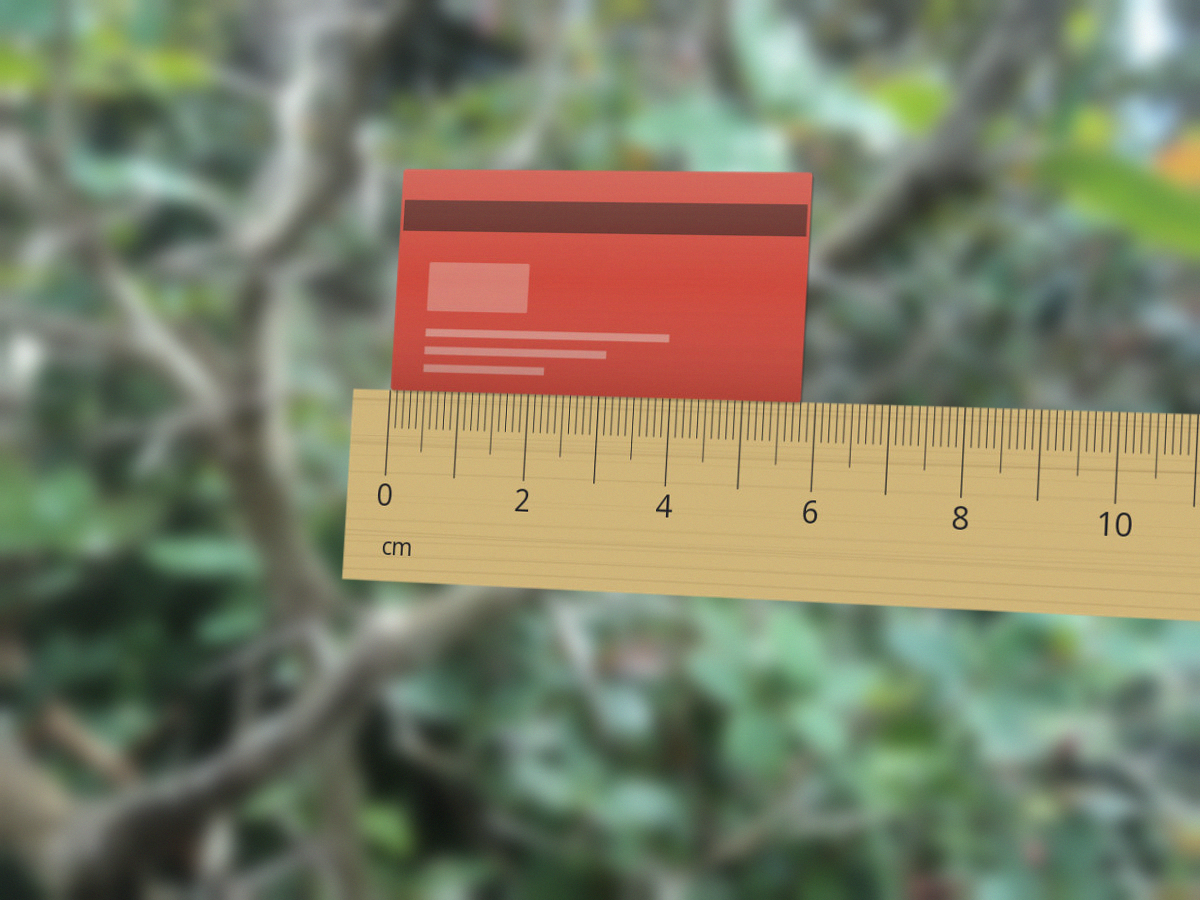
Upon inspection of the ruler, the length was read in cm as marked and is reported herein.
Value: 5.8 cm
